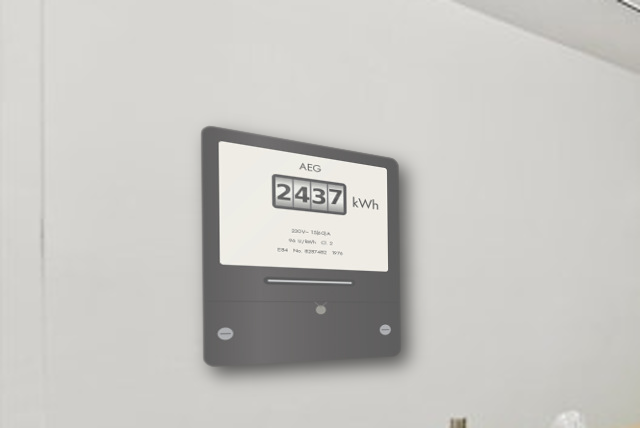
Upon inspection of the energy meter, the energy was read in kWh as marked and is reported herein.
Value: 2437 kWh
